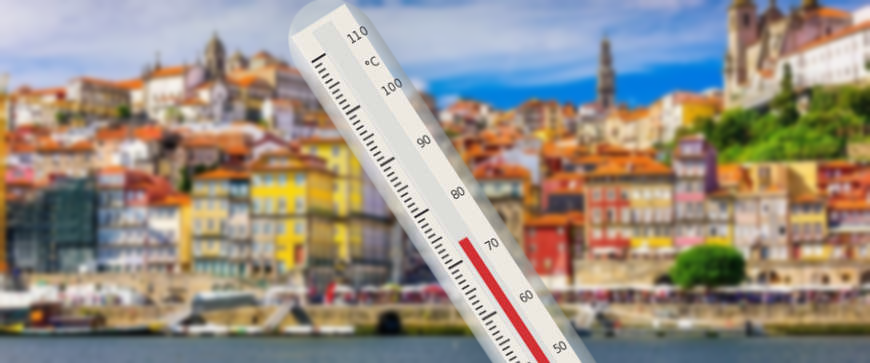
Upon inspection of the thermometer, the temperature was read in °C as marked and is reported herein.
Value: 73 °C
